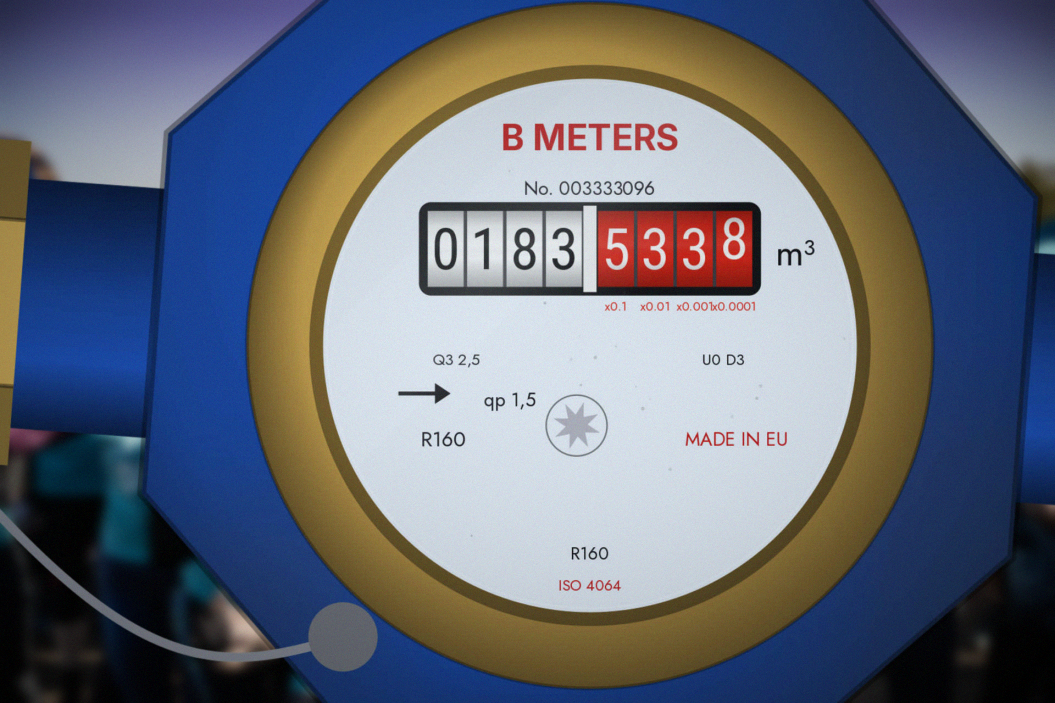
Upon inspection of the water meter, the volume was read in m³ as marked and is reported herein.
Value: 183.5338 m³
